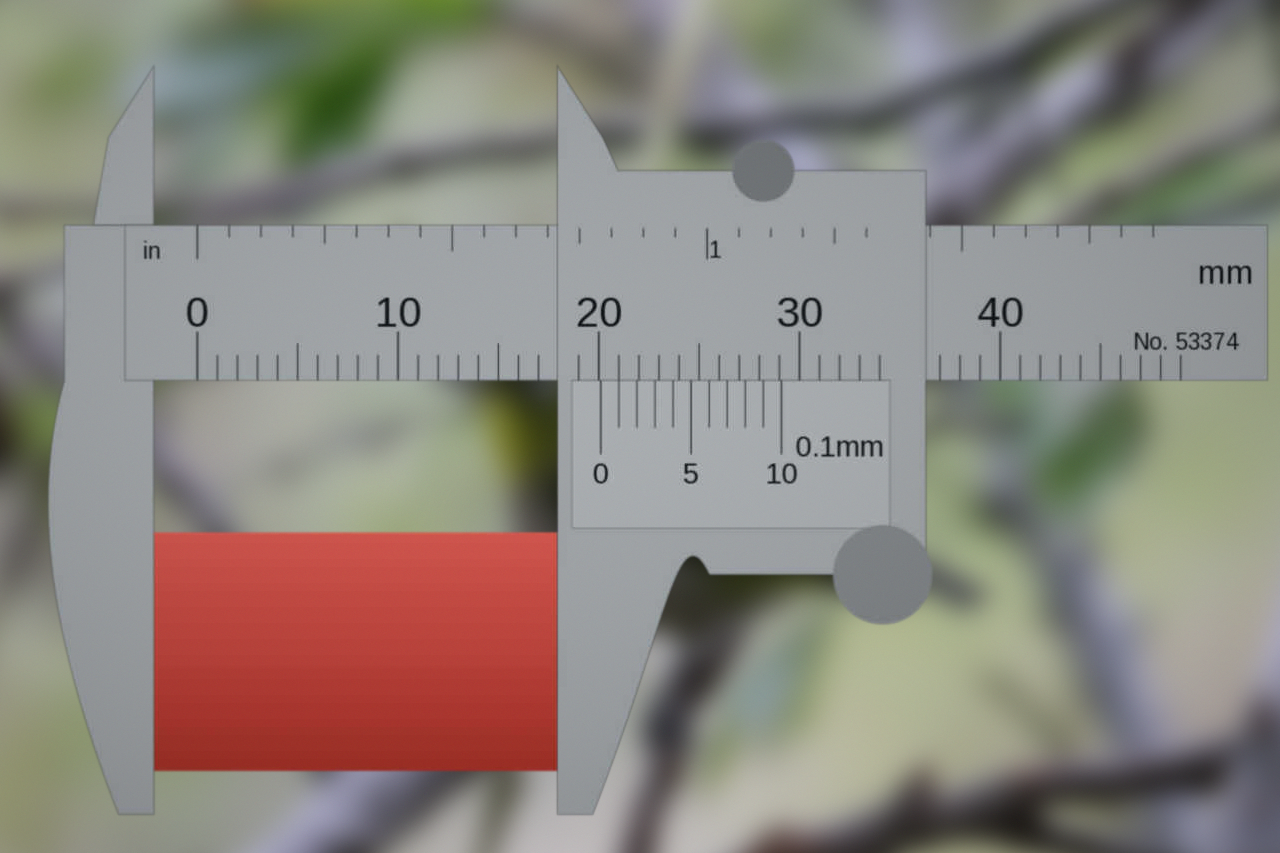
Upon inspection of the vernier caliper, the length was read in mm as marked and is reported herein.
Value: 20.1 mm
